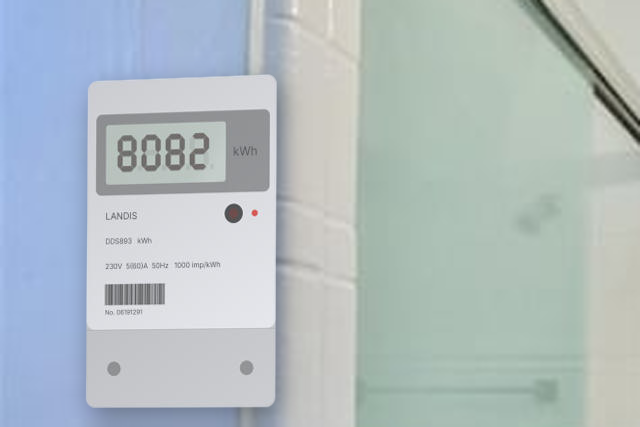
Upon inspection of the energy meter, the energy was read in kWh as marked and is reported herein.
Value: 8082 kWh
